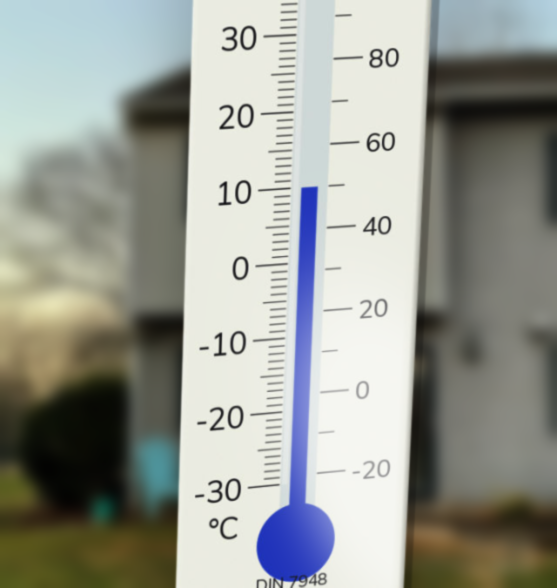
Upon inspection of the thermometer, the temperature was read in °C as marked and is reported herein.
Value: 10 °C
